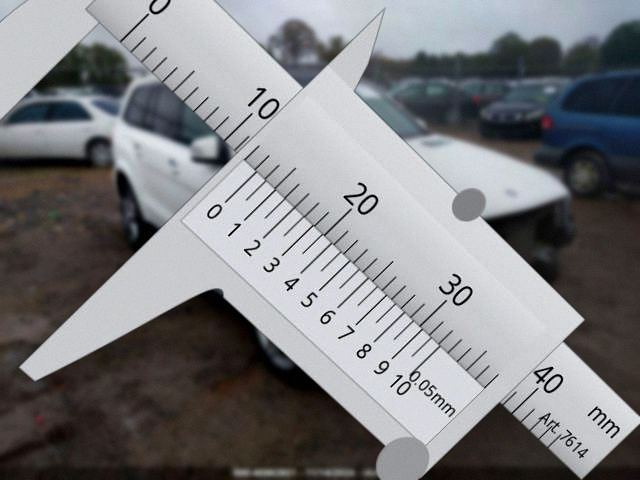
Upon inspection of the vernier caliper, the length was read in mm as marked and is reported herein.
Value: 13.2 mm
